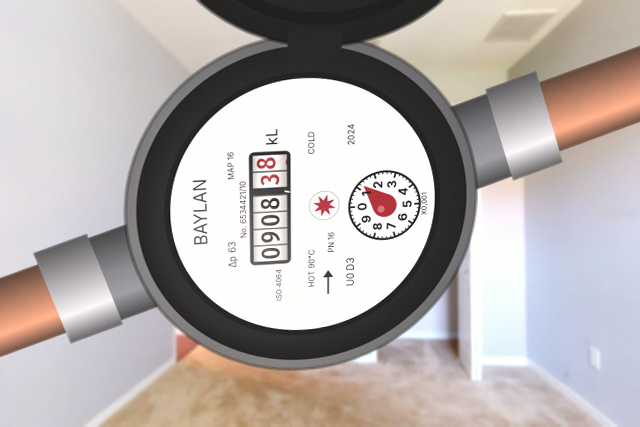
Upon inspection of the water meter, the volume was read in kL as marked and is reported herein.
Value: 908.381 kL
